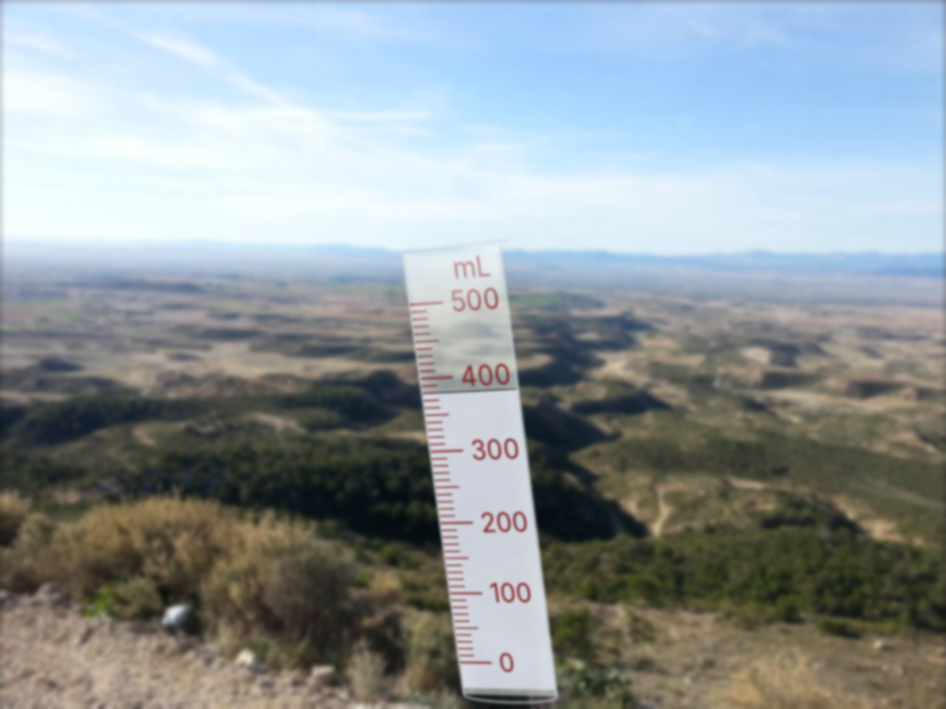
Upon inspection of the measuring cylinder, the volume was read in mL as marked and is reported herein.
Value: 380 mL
